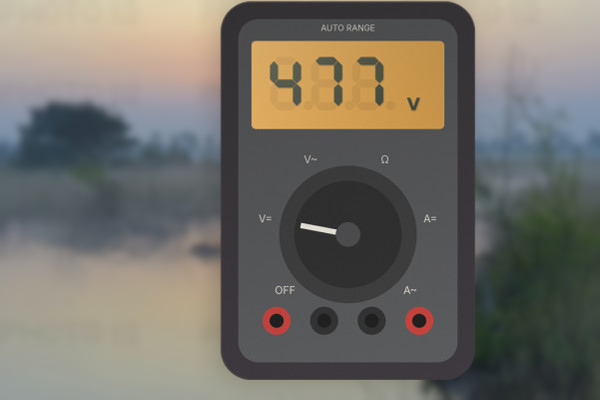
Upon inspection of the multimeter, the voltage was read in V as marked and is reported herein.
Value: 477 V
